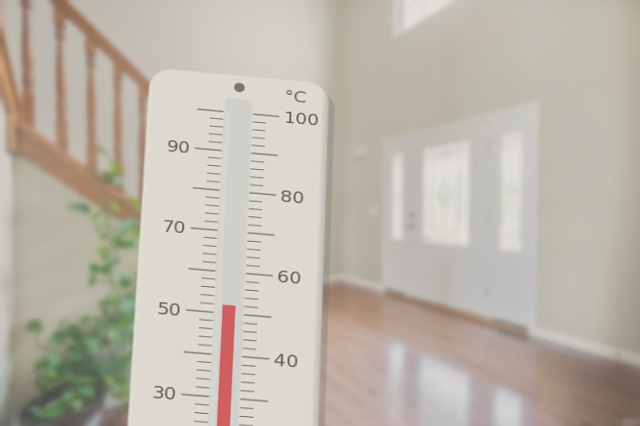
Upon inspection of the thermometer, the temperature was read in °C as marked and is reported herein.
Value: 52 °C
